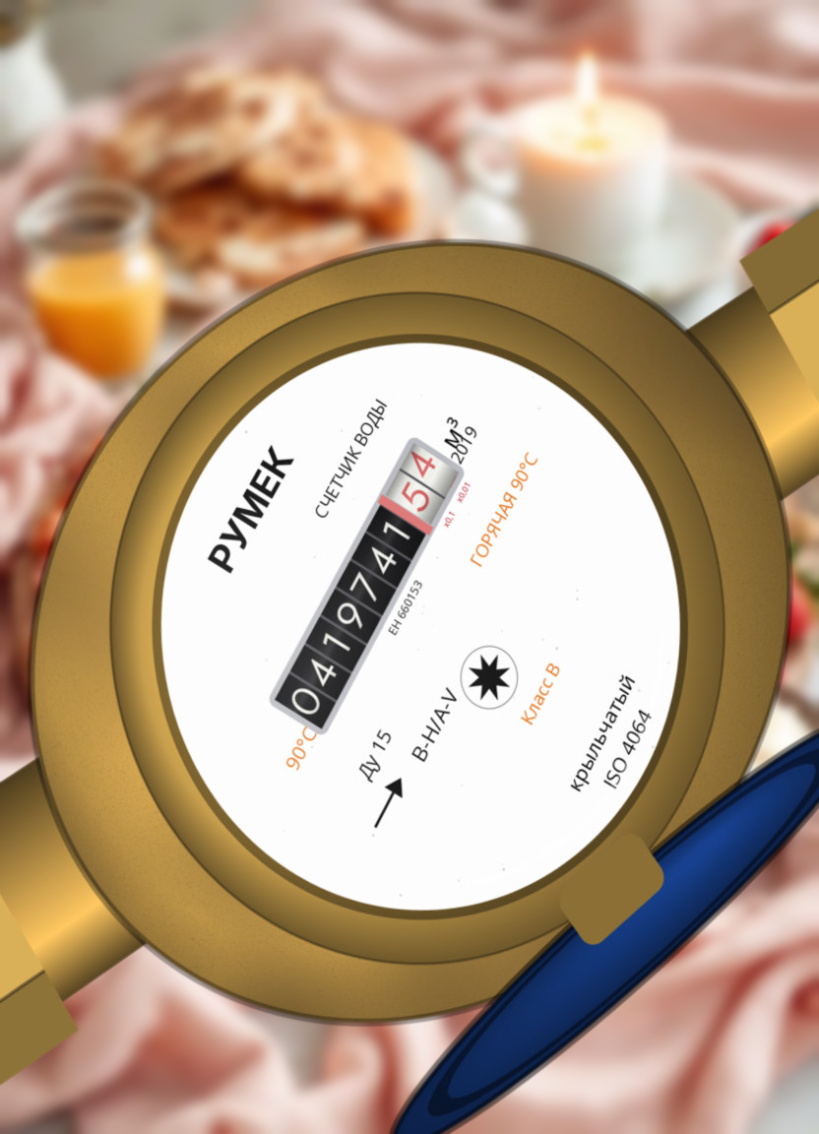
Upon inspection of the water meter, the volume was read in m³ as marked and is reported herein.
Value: 419741.54 m³
